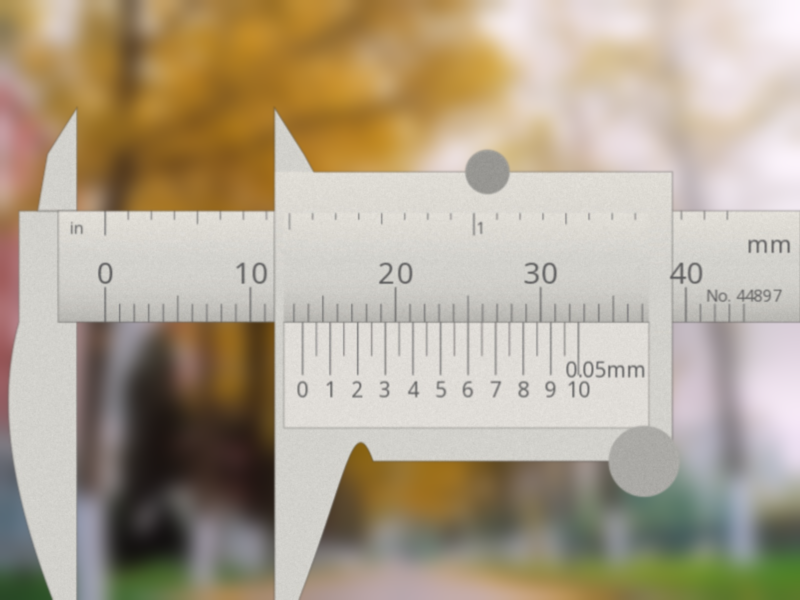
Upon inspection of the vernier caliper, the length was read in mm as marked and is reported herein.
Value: 13.6 mm
